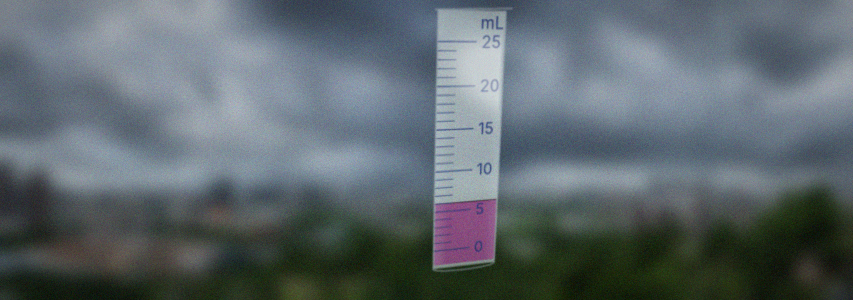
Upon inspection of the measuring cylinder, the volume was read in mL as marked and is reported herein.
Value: 6 mL
